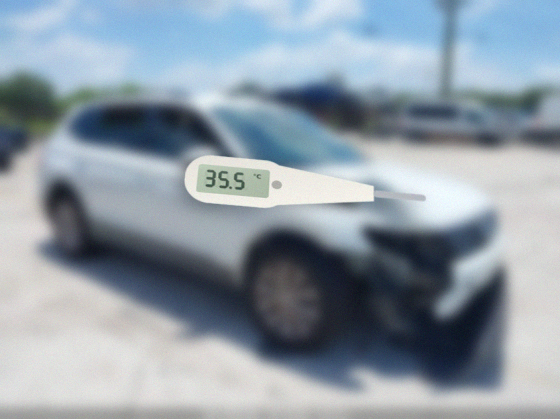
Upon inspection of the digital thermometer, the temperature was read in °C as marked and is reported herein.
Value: 35.5 °C
